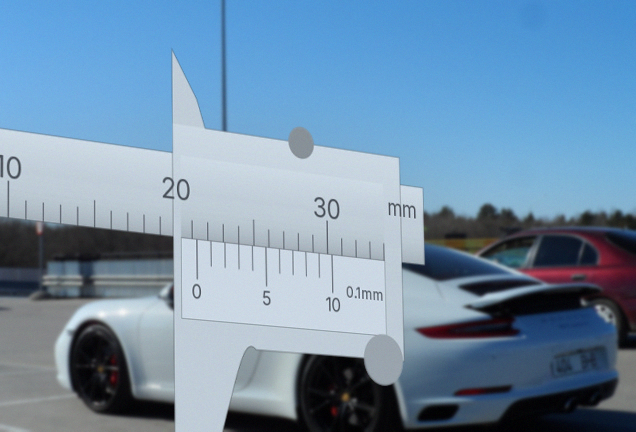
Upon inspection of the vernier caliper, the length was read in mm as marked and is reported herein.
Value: 21.3 mm
